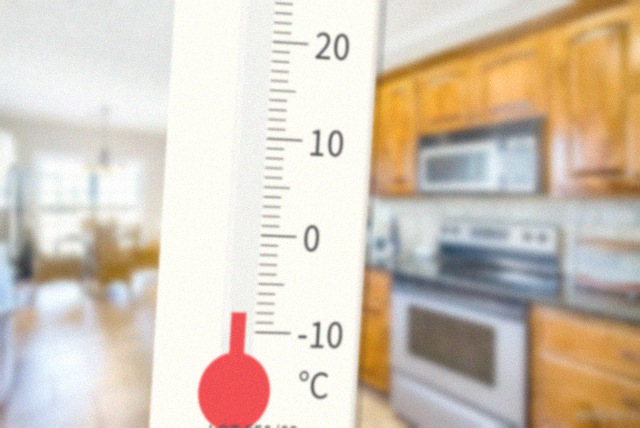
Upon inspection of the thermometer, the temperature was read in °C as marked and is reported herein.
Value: -8 °C
